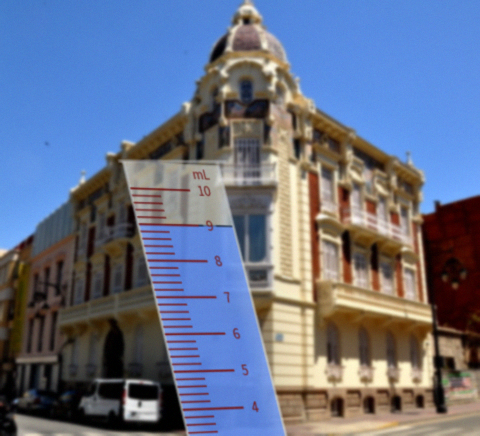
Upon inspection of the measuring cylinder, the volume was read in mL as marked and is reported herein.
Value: 9 mL
